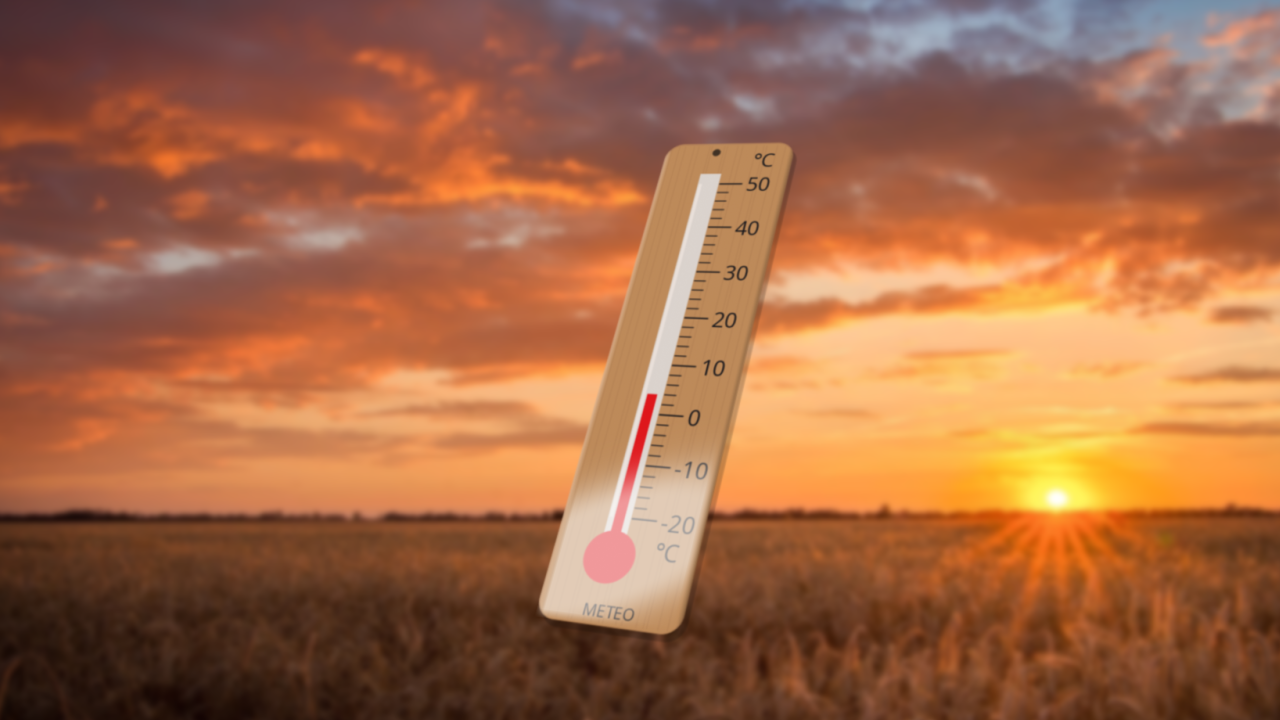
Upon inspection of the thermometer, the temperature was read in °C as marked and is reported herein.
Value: 4 °C
